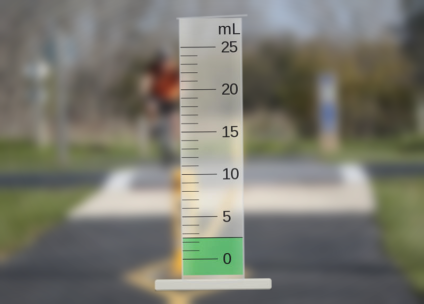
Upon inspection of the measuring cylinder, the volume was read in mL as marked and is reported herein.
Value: 2.5 mL
